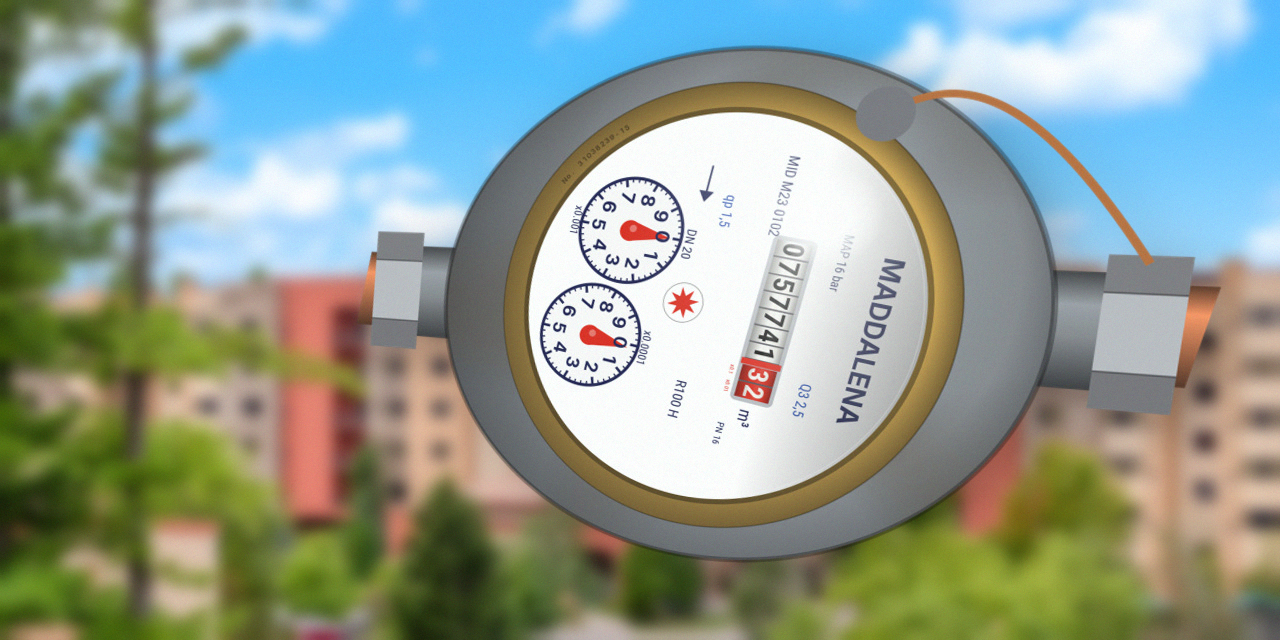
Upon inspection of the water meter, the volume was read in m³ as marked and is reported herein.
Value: 757741.3200 m³
